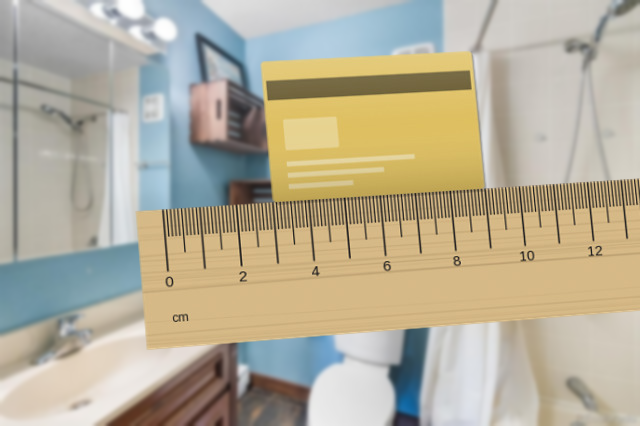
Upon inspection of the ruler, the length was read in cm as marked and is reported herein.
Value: 6 cm
